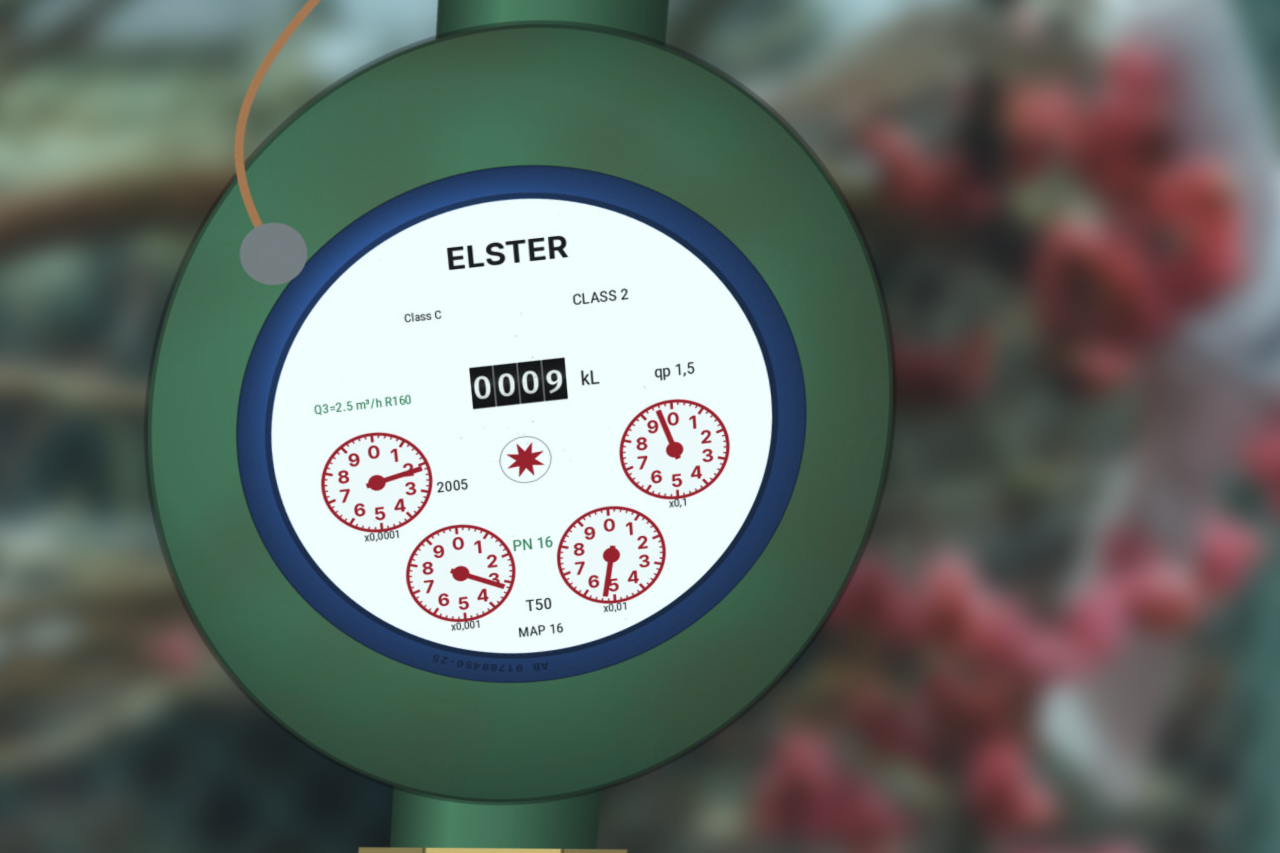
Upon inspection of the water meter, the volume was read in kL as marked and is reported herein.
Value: 8.9532 kL
